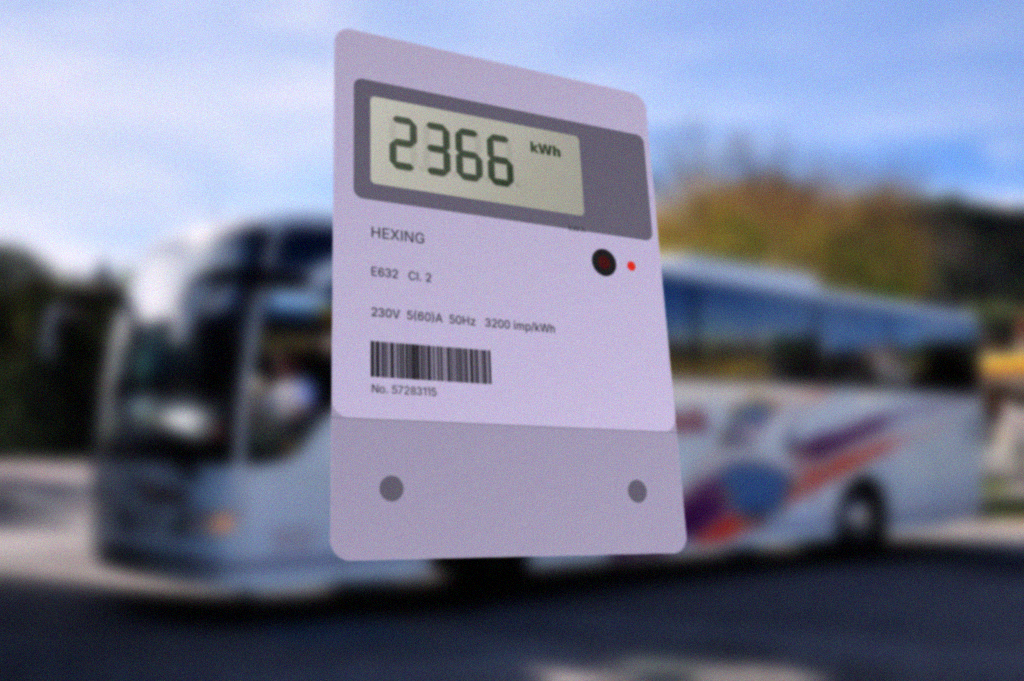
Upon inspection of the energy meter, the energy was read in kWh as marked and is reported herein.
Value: 2366 kWh
